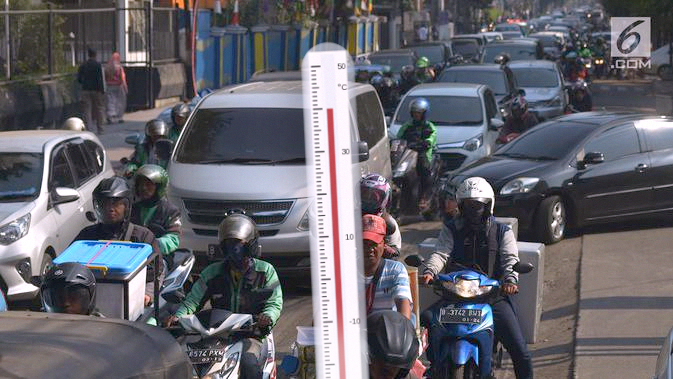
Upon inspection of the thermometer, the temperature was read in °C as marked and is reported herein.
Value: 40 °C
